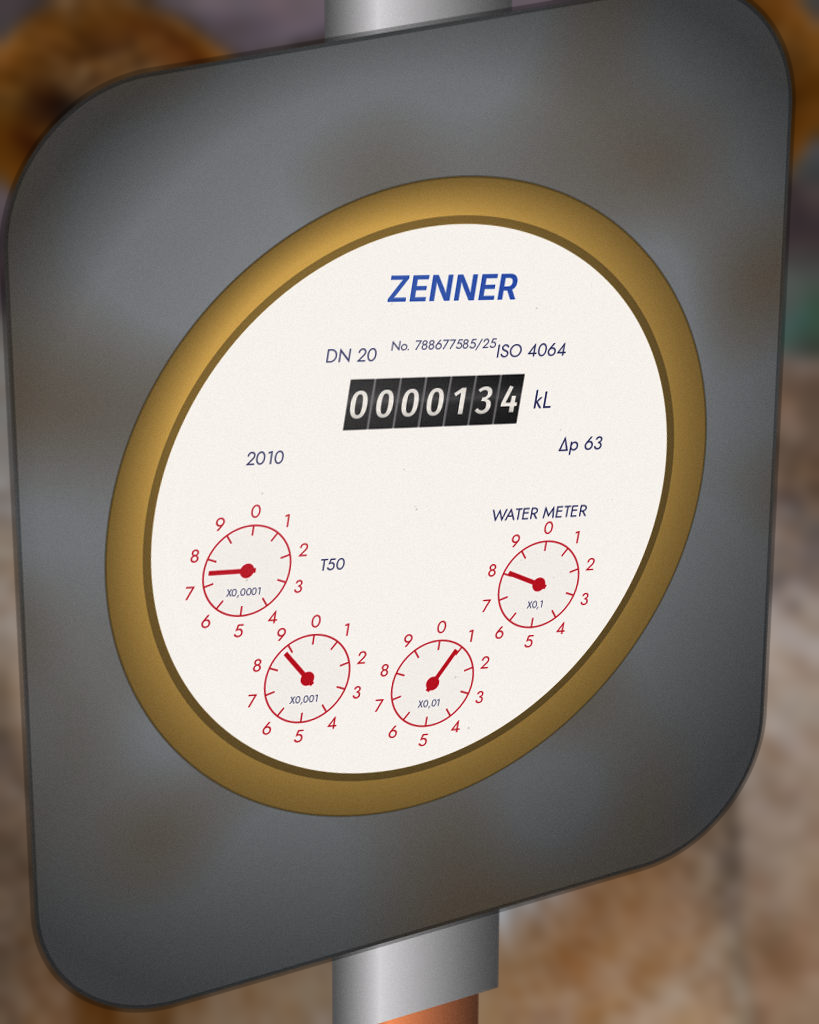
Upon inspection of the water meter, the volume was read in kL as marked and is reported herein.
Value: 134.8087 kL
